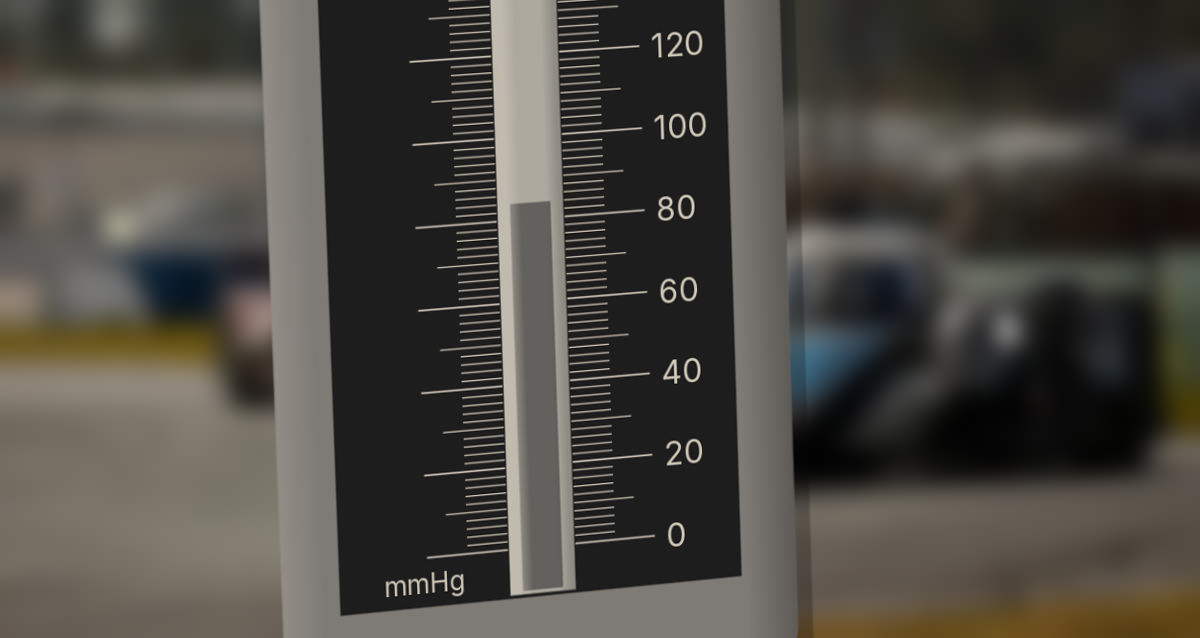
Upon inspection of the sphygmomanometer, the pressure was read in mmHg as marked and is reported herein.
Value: 84 mmHg
